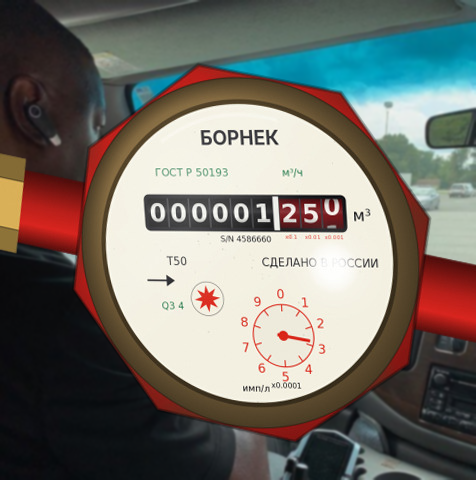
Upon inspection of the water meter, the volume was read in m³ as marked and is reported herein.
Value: 1.2502 m³
